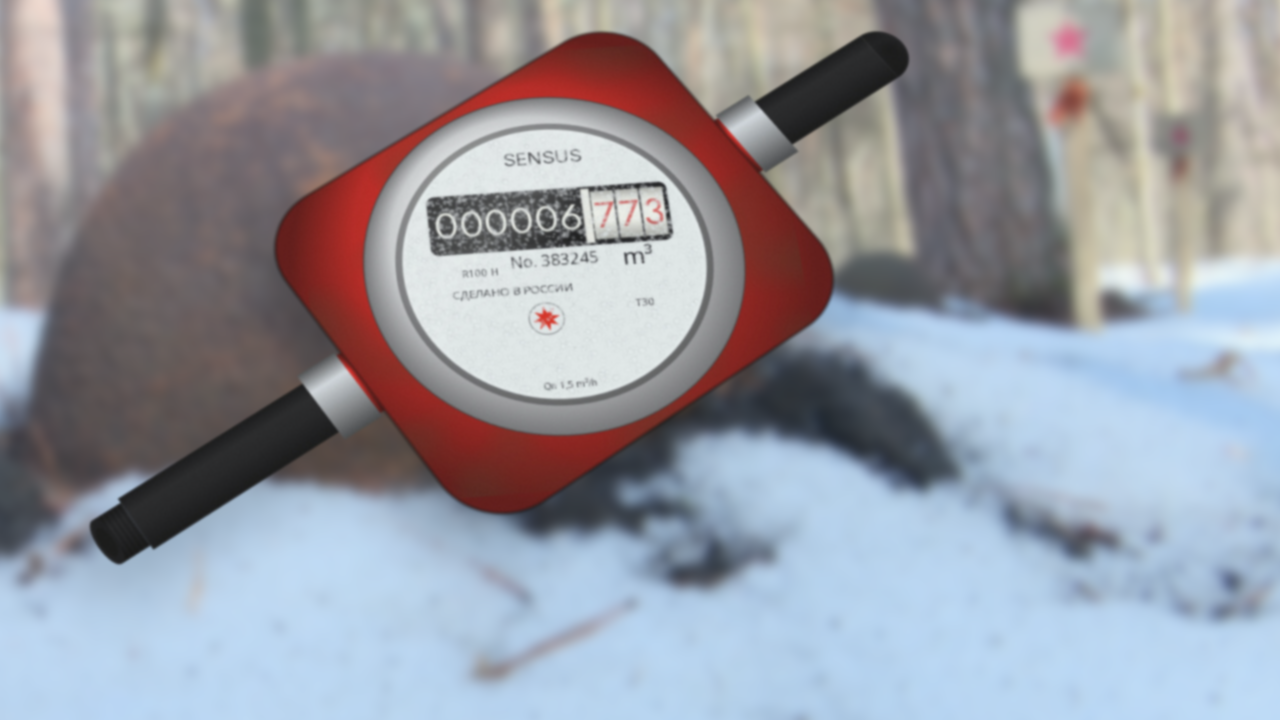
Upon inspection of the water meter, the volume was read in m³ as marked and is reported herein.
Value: 6.773 m³
